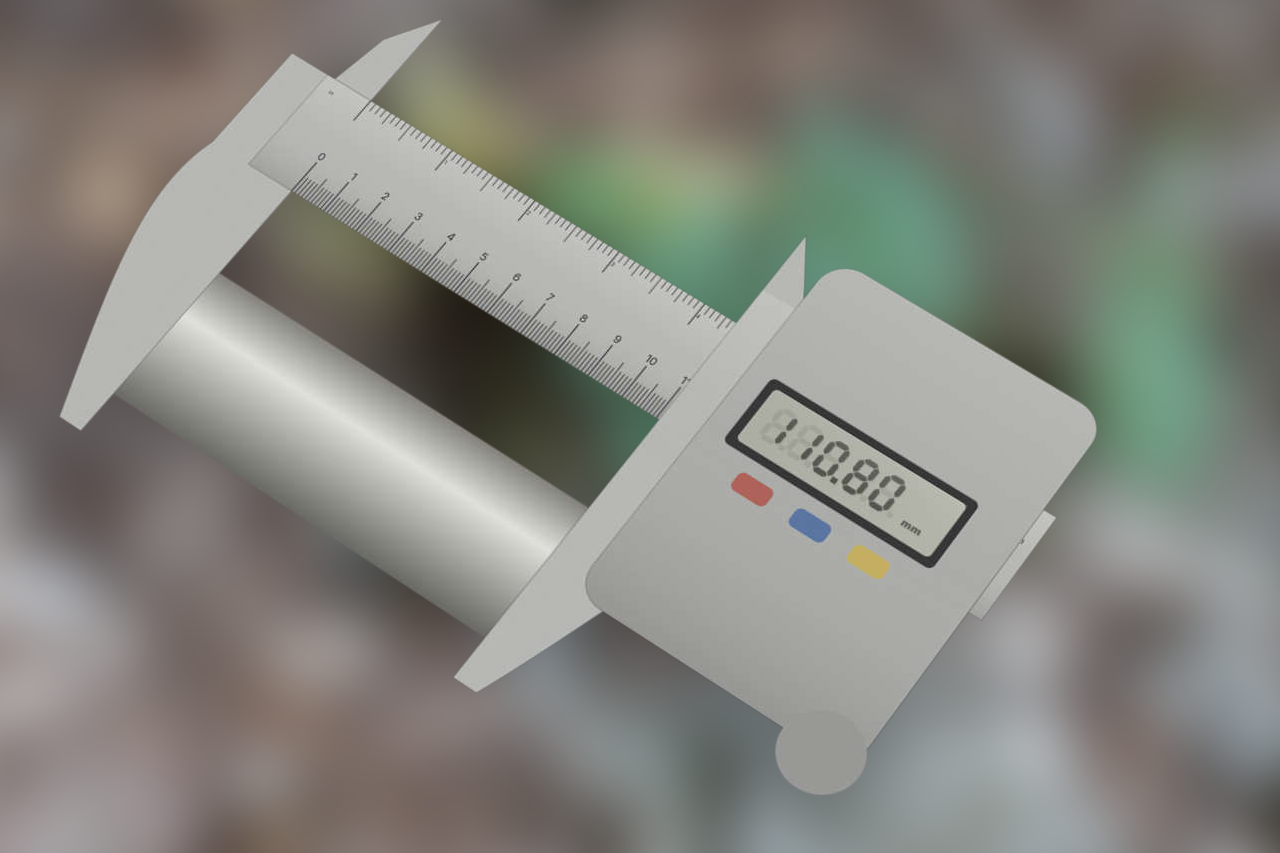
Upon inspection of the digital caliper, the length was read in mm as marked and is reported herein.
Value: 110.80 mm
